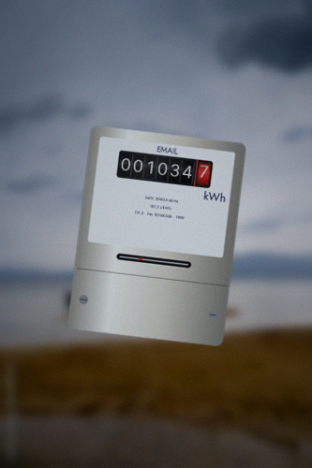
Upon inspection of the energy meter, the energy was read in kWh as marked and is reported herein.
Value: 1034.7 kWh
